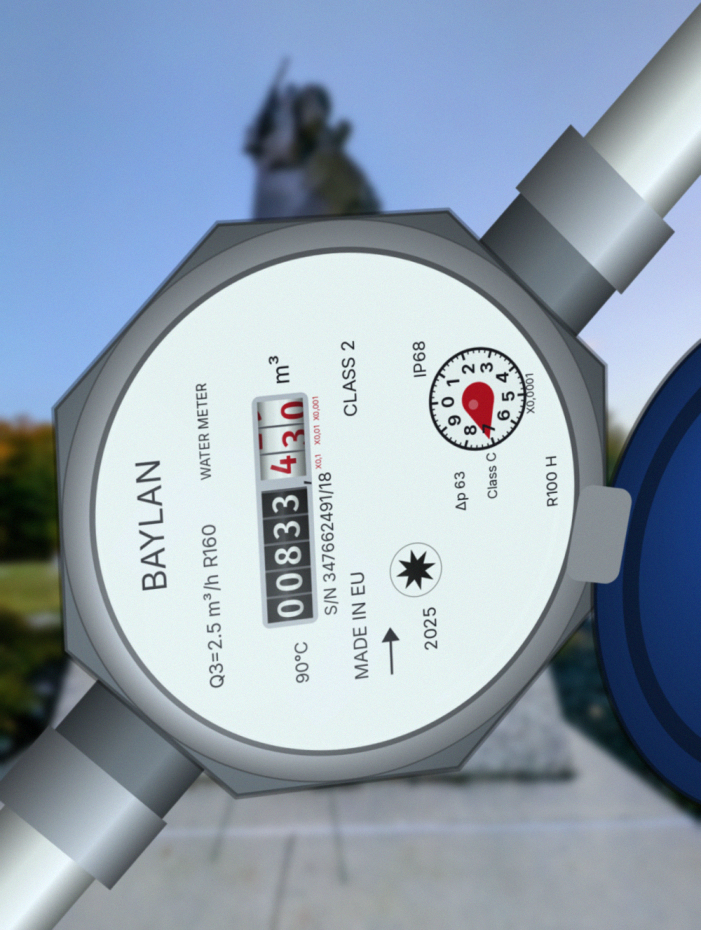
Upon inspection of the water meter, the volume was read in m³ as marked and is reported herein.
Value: 833.4297 m³
